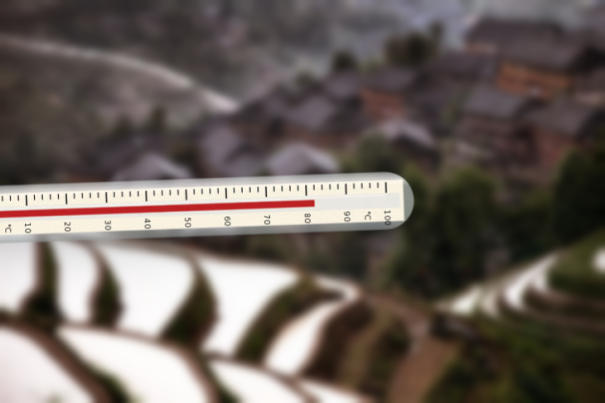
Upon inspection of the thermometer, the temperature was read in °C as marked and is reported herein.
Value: 82 °C
